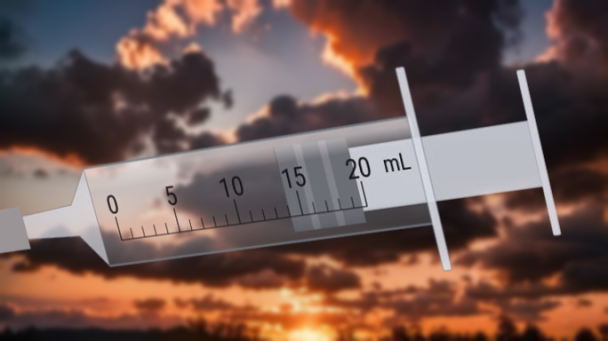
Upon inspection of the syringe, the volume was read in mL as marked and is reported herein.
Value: 14 mL
